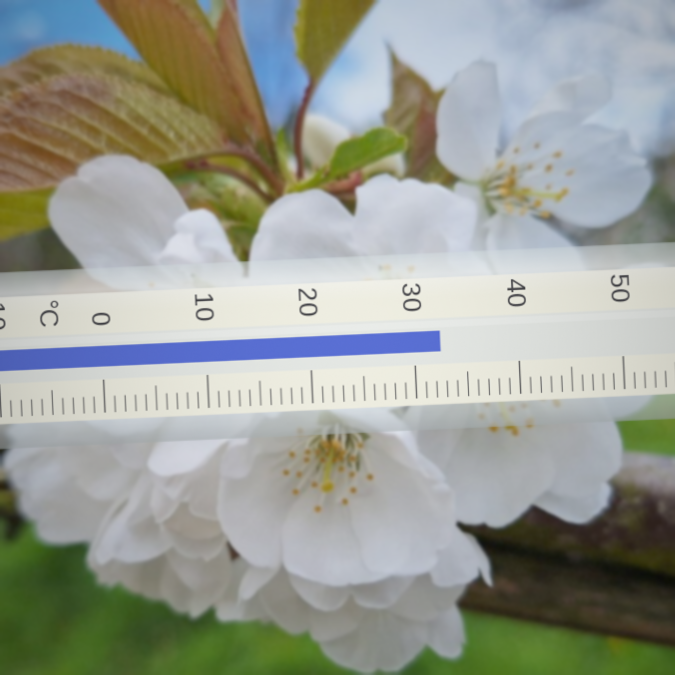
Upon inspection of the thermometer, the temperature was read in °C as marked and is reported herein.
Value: 32.5 °C
